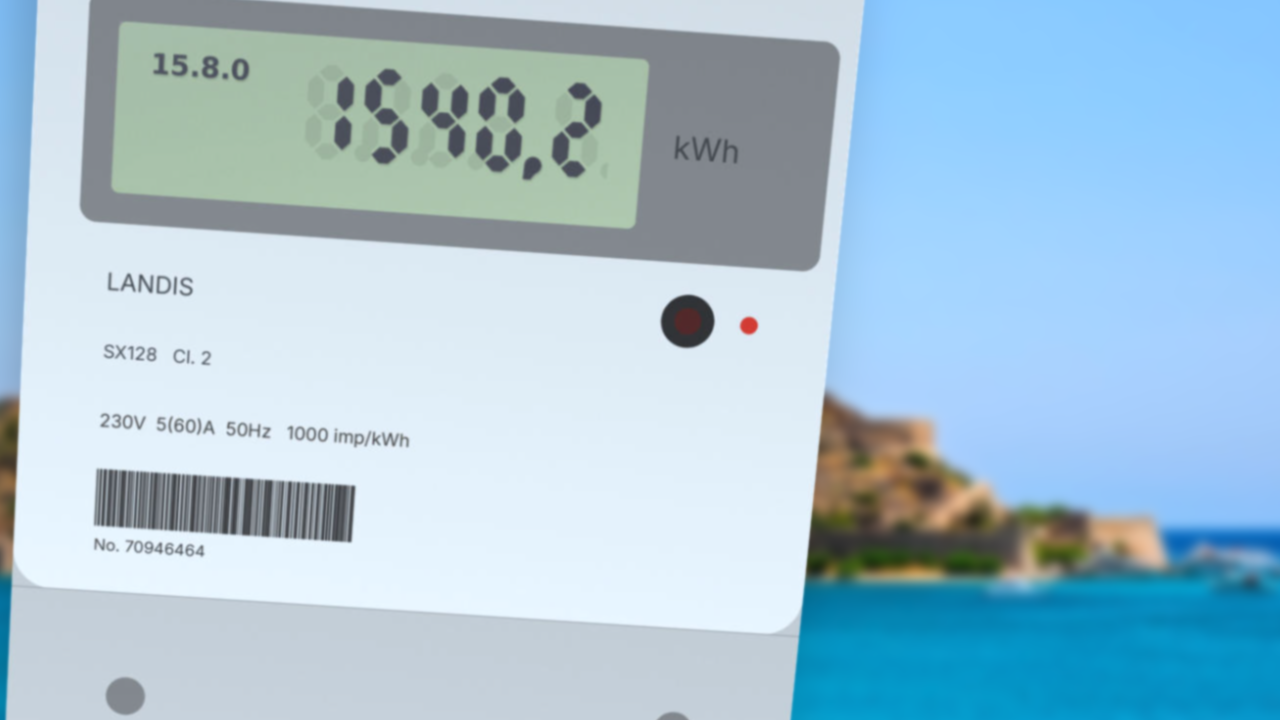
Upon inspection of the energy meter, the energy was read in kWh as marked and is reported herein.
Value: 1540.2 kWh
